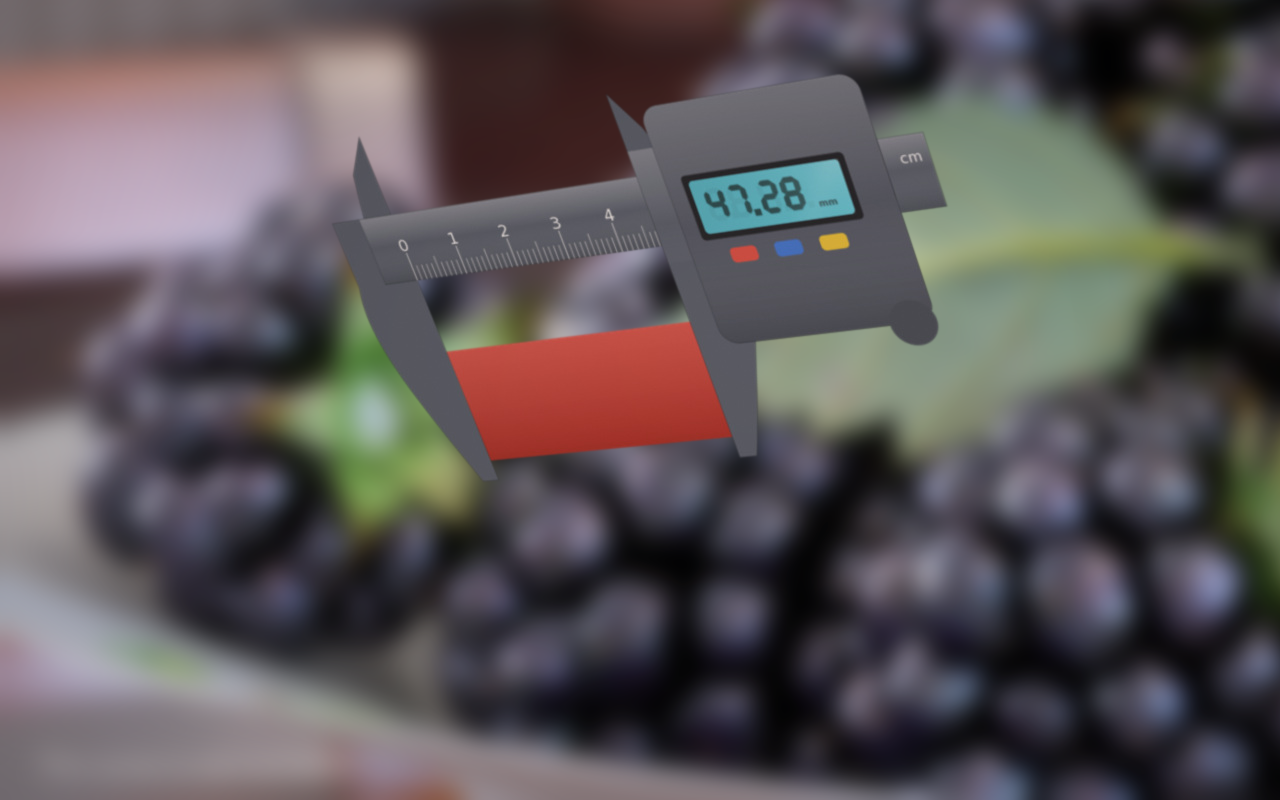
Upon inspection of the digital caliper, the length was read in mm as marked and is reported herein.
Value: 47.28 mm
